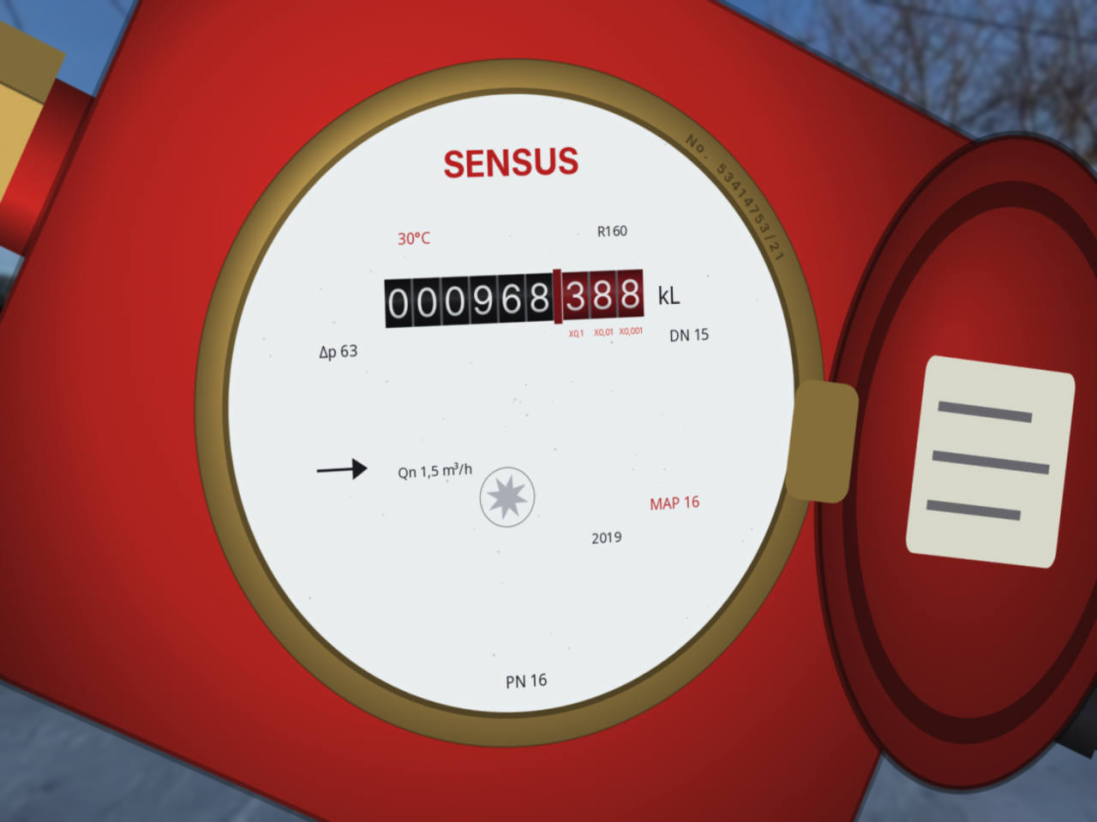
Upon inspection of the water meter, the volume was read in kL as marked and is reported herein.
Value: 968.388 kL
